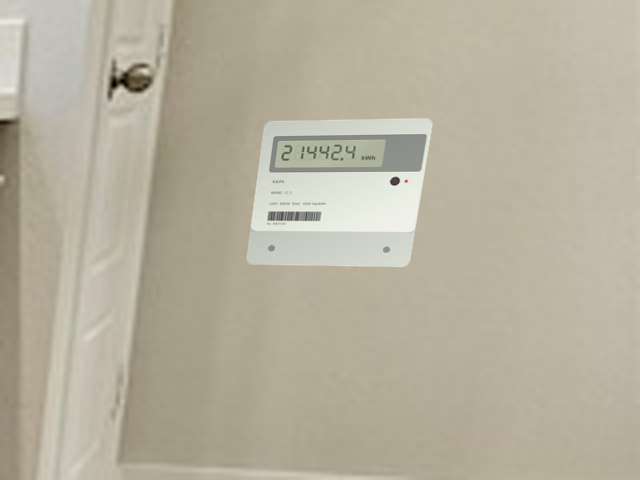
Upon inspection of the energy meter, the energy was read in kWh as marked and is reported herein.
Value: 21442.4 kWh
